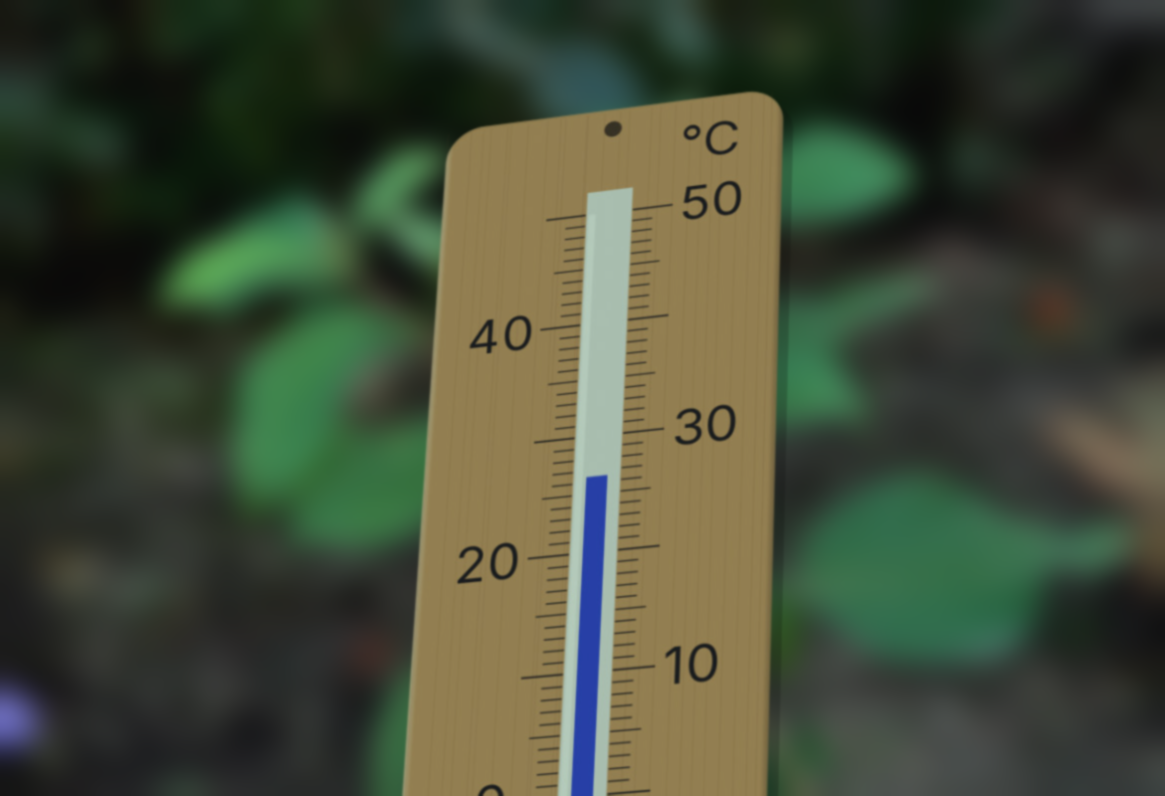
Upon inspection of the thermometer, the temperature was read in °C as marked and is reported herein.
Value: 26.5 °C
